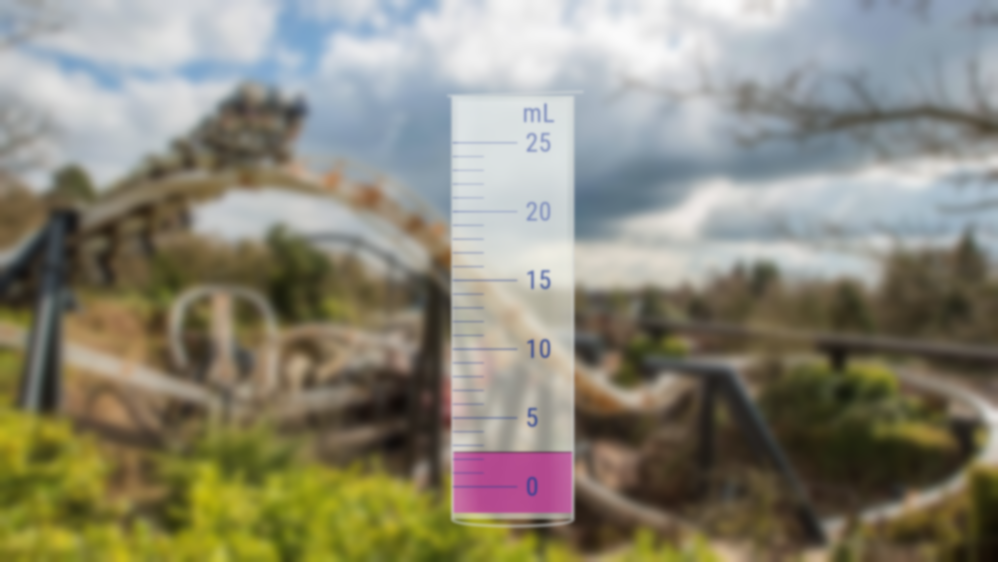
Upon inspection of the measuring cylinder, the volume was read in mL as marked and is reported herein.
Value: 2.5 mL
